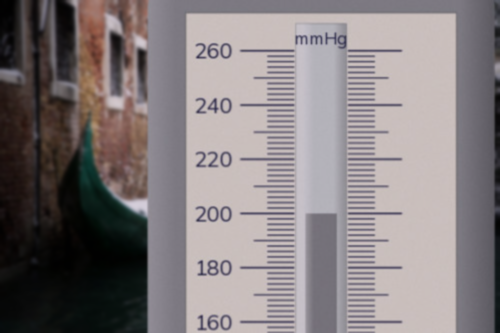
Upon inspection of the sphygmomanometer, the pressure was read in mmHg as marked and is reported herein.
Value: 200 mmHg
